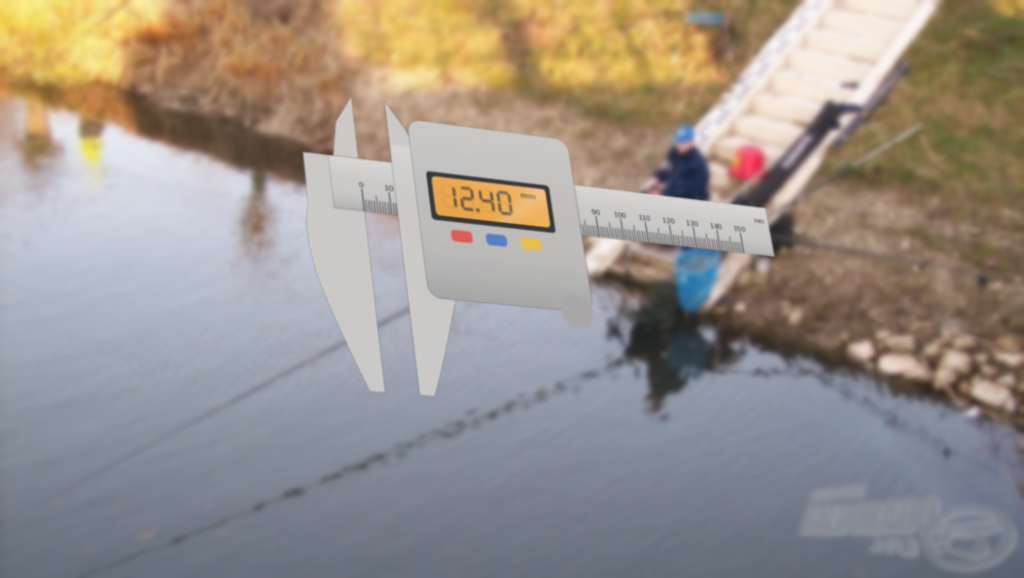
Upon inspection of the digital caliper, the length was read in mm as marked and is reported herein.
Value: 12.40 mm
